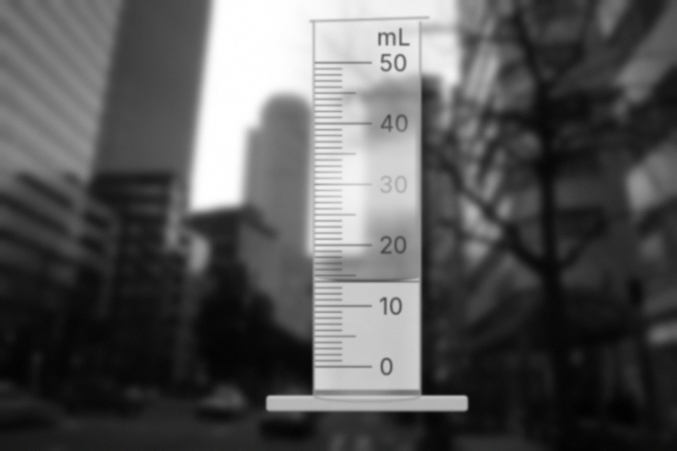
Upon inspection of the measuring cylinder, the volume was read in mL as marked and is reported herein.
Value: 14 mL
